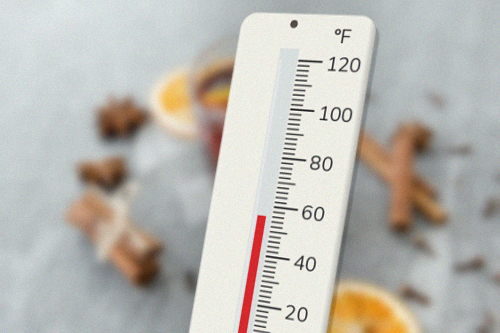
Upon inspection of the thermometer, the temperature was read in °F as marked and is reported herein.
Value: 56 °F
